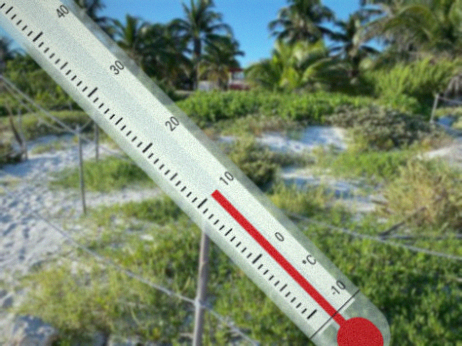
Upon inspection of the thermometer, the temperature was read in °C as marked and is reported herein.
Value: 10 °C
